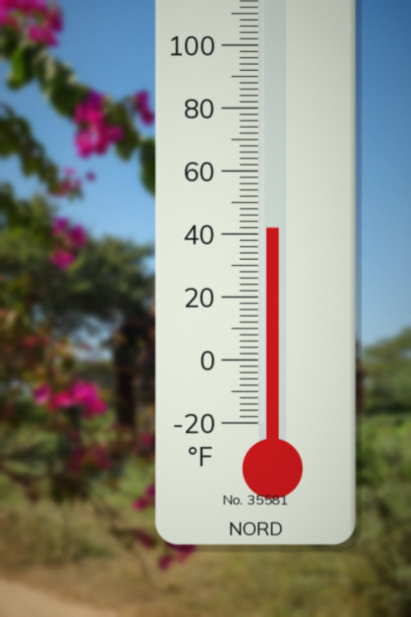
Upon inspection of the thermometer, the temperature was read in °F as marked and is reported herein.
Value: 42 °F
